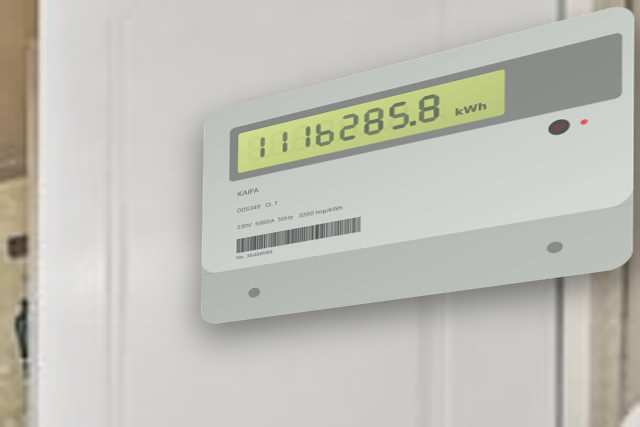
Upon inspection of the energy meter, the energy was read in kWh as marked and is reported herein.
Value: 1116285.8 kWh
